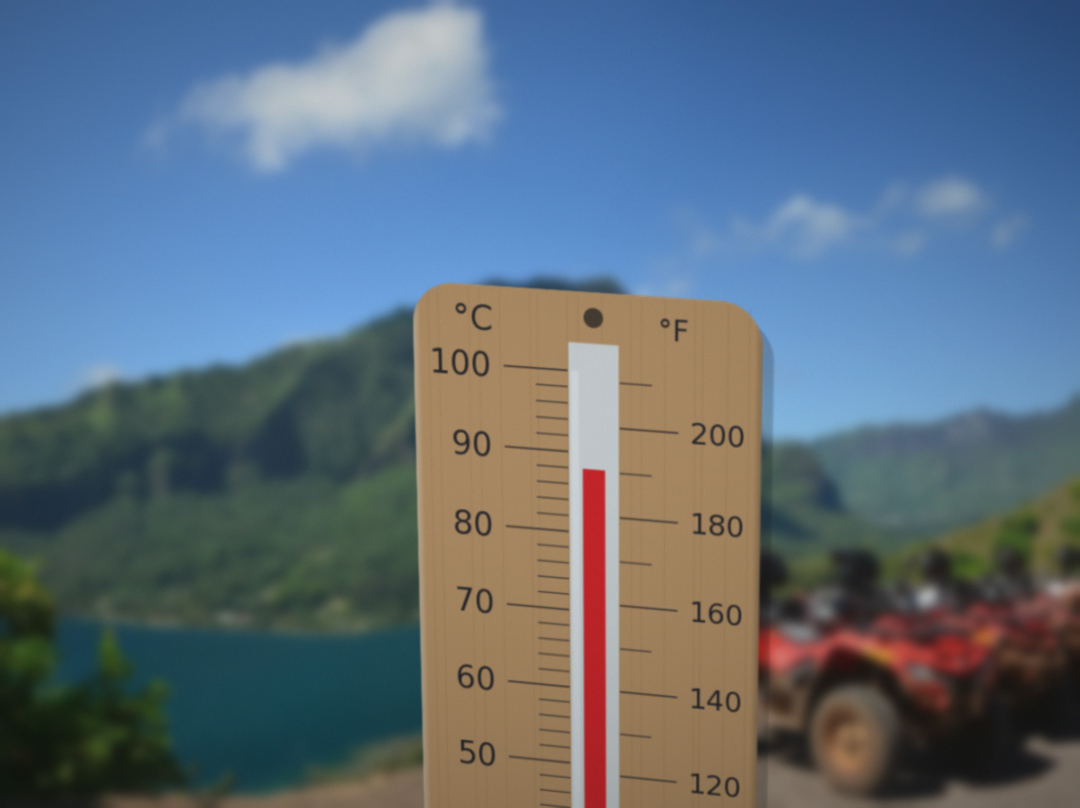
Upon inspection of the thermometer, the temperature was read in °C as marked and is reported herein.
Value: 88 °C
